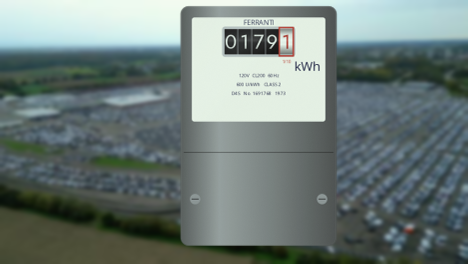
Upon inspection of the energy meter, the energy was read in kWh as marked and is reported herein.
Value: 179.1 kWh
